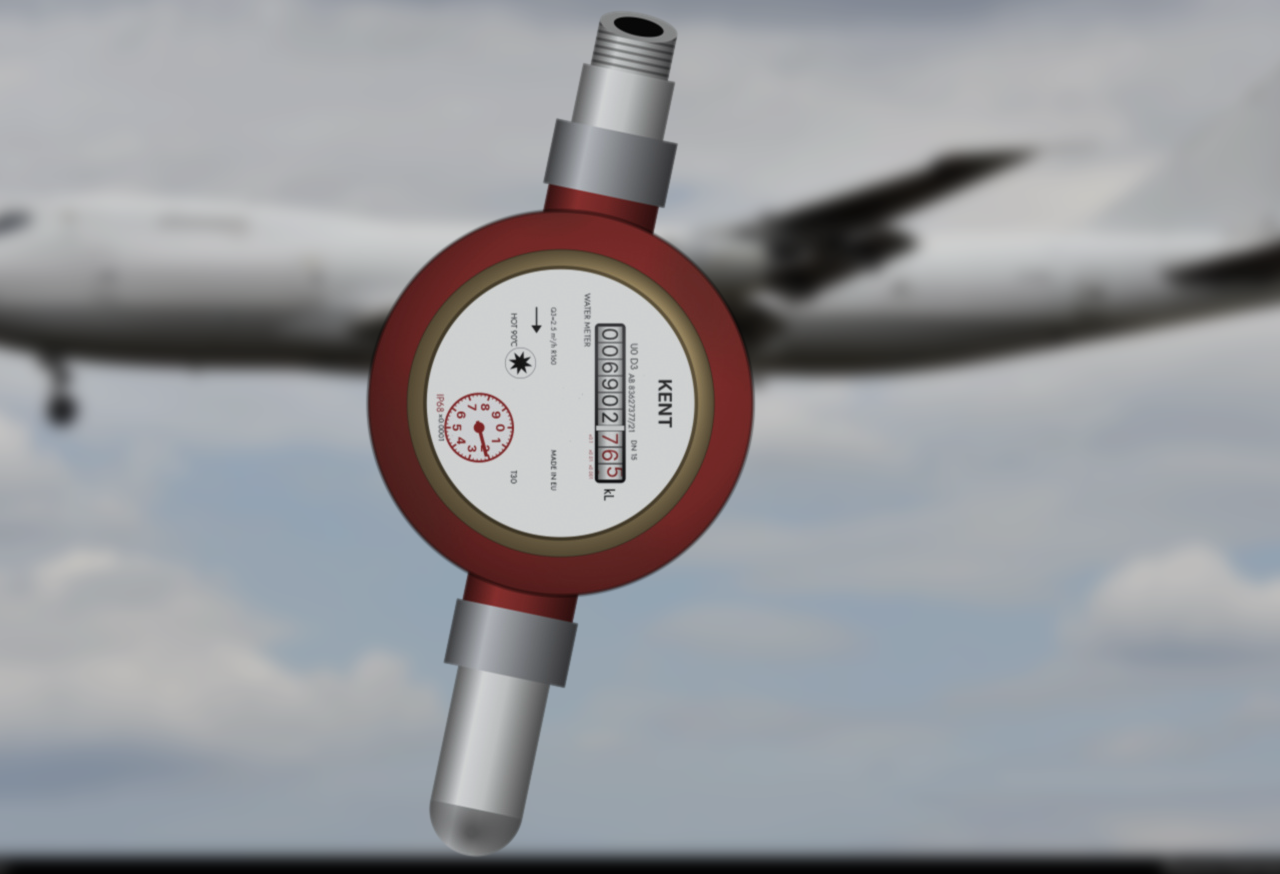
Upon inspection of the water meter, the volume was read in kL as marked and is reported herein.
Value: 6902.7652 kL
